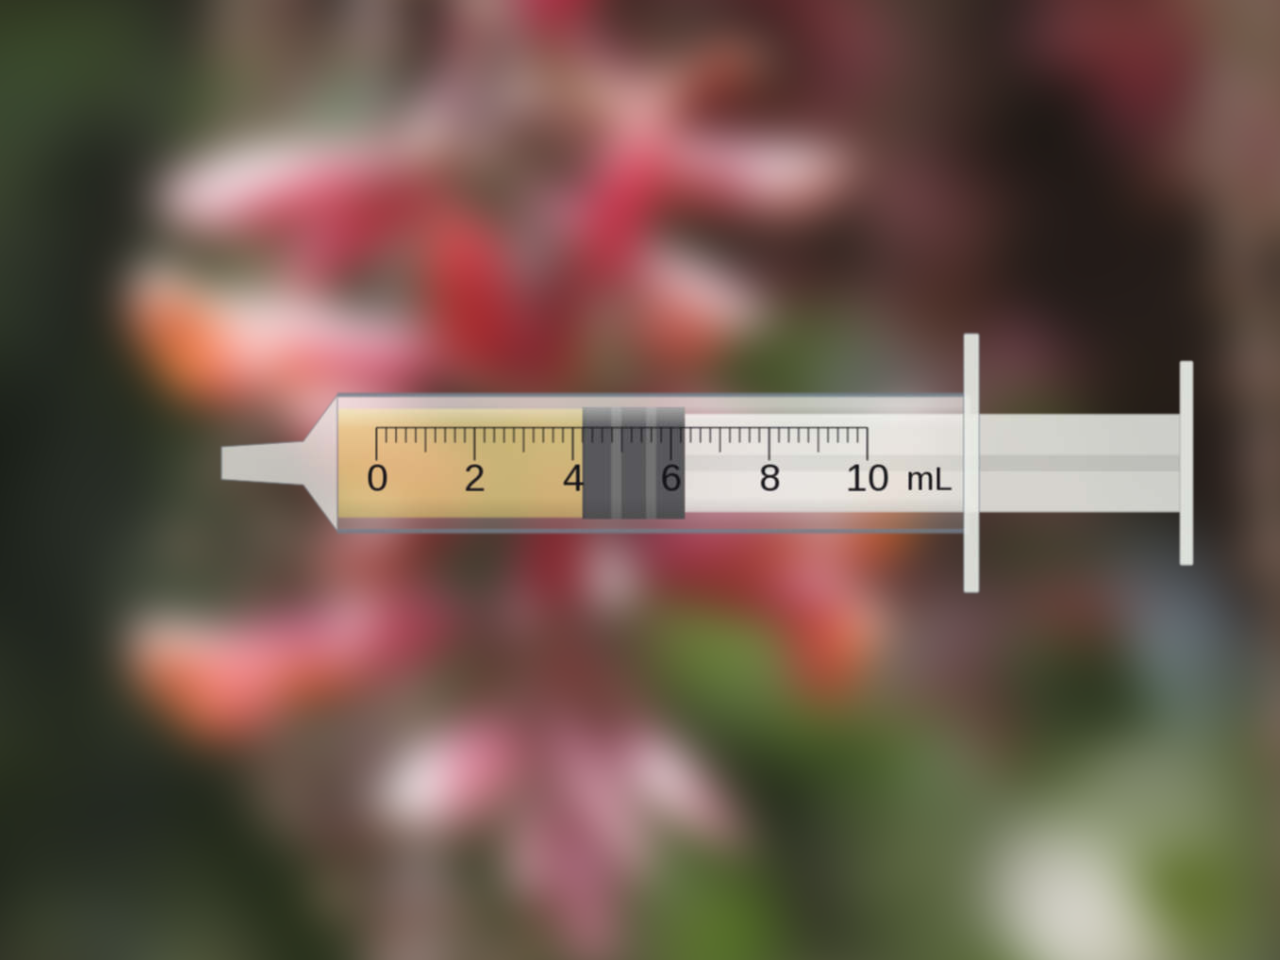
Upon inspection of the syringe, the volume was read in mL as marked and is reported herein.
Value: 4.2 mL
